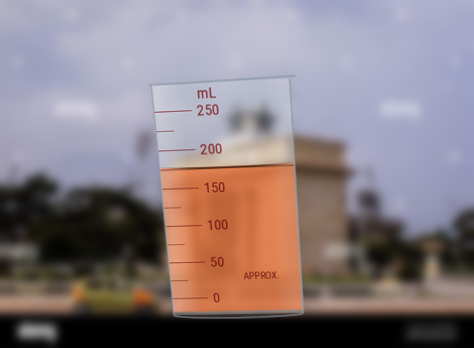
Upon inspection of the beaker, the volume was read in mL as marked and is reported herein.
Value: 175 mL
